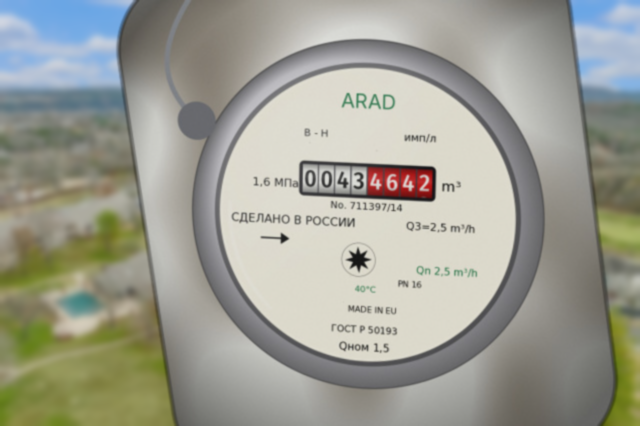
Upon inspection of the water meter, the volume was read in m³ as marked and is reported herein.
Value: 43.4642 m³
